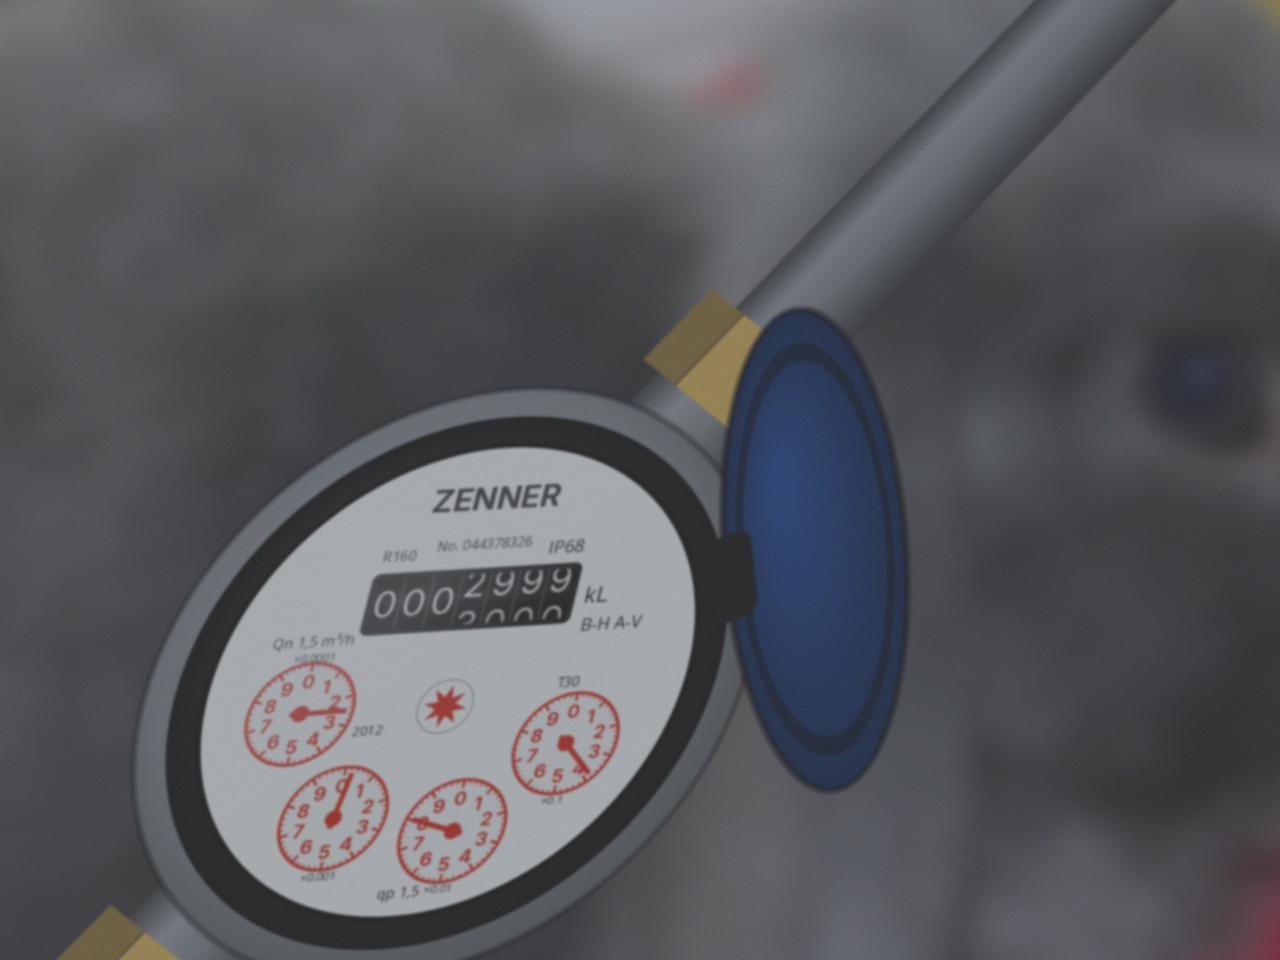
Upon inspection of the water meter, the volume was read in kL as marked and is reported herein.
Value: 2999.3802 kL
